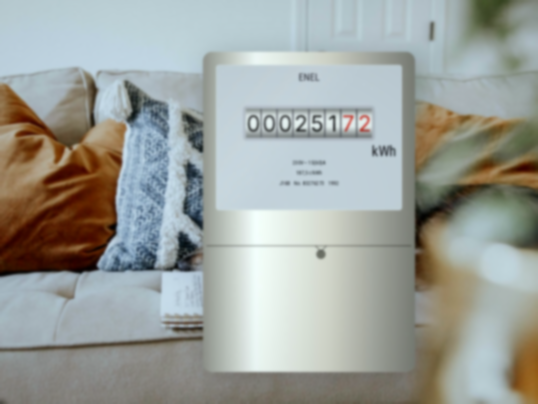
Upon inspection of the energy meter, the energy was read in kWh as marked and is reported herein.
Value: 251.72 kWh
